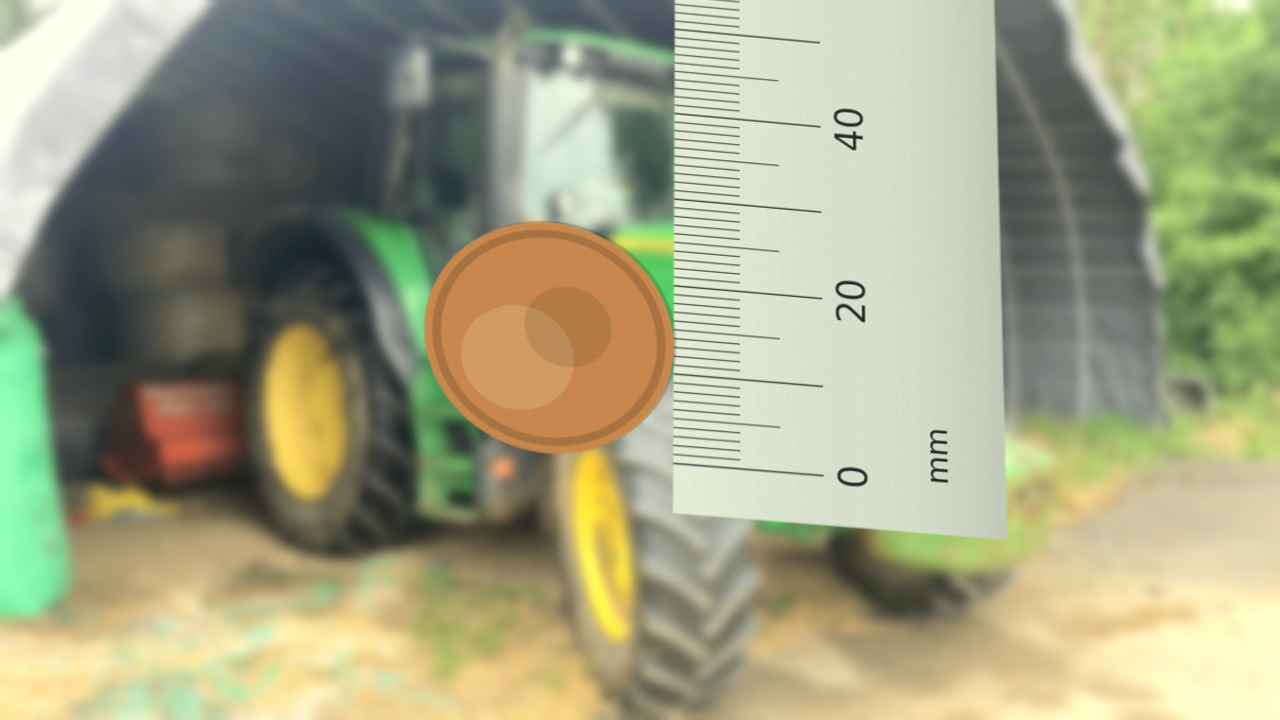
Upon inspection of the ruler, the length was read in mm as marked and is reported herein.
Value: 26 mm
